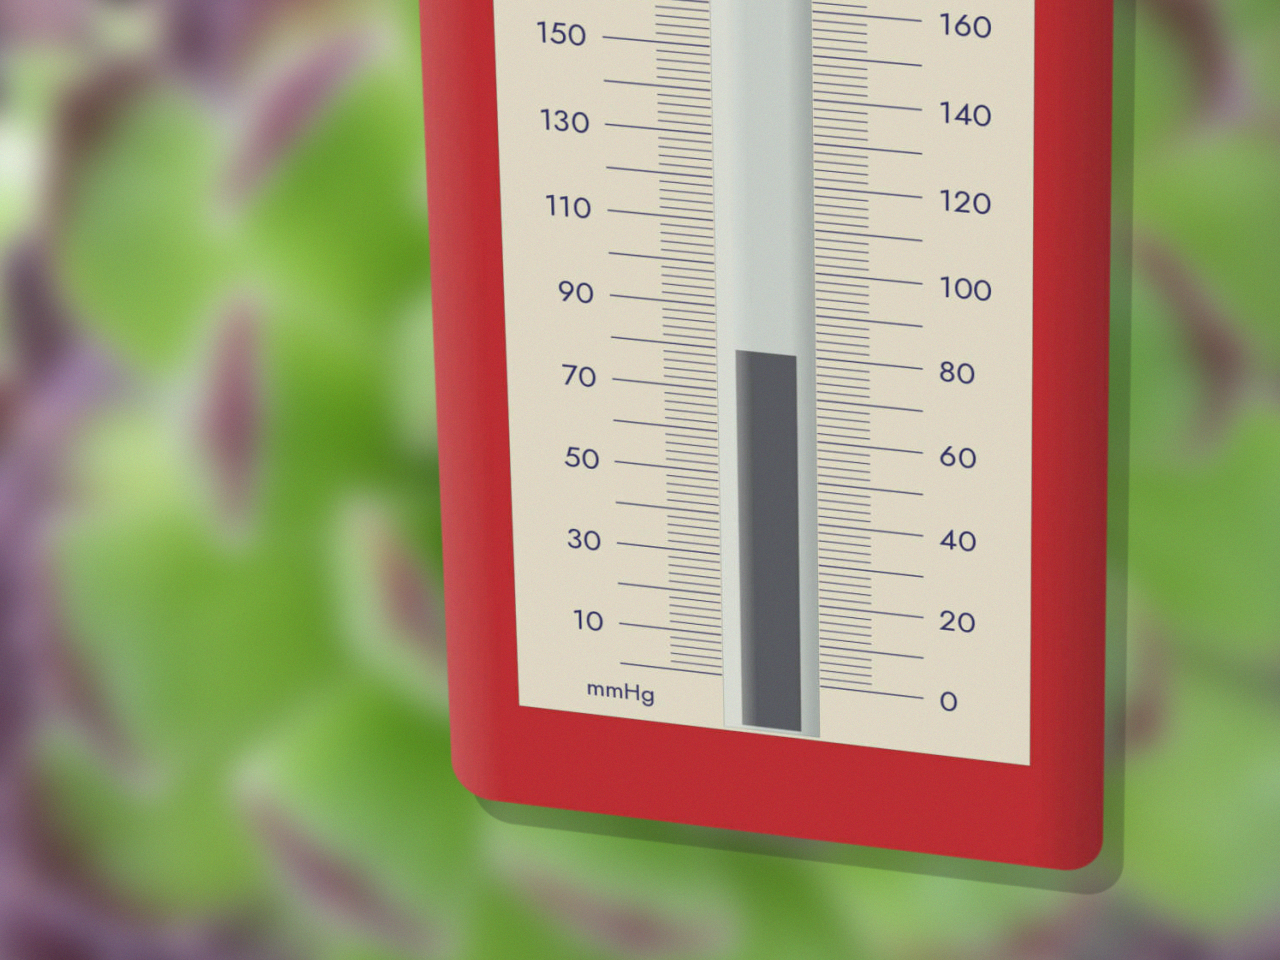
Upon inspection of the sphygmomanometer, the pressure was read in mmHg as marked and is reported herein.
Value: 80 mmHg
